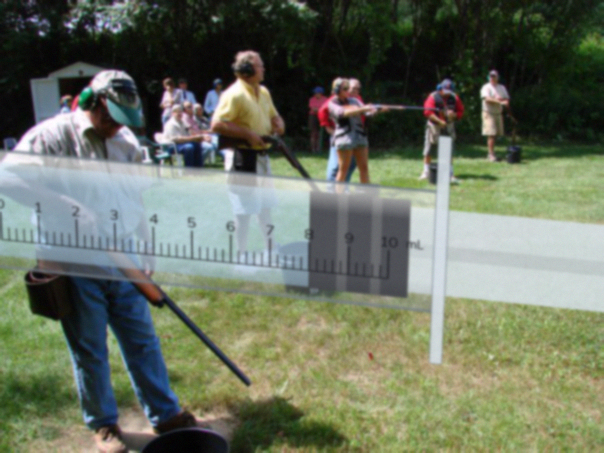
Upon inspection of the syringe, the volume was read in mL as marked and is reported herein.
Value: 8 mL
